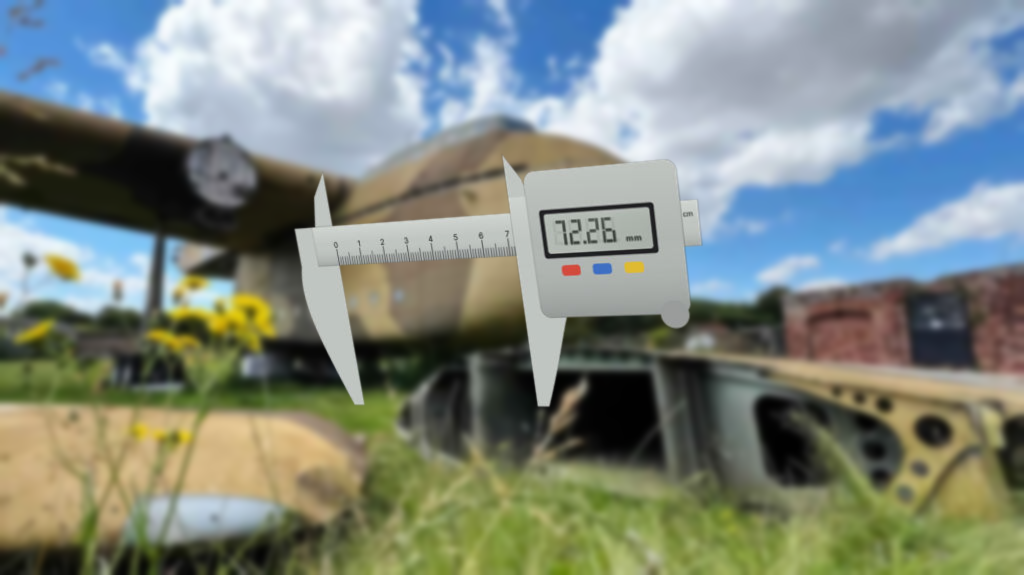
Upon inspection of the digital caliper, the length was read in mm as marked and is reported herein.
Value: 72.26 mm
